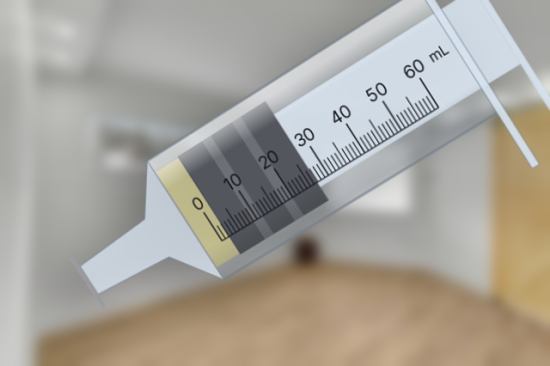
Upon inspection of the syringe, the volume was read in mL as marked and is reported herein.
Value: 2 mL
